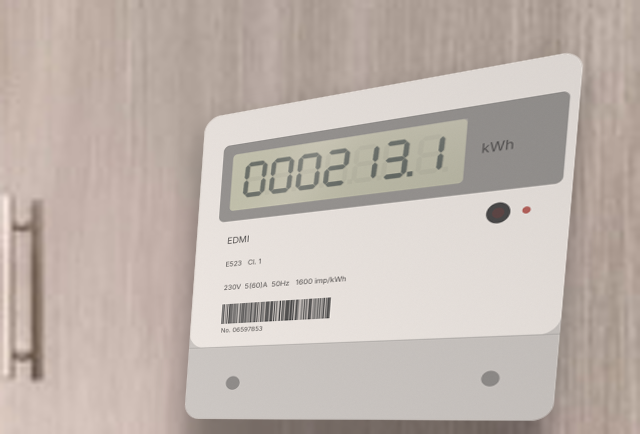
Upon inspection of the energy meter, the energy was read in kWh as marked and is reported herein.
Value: 213.1 kWh
